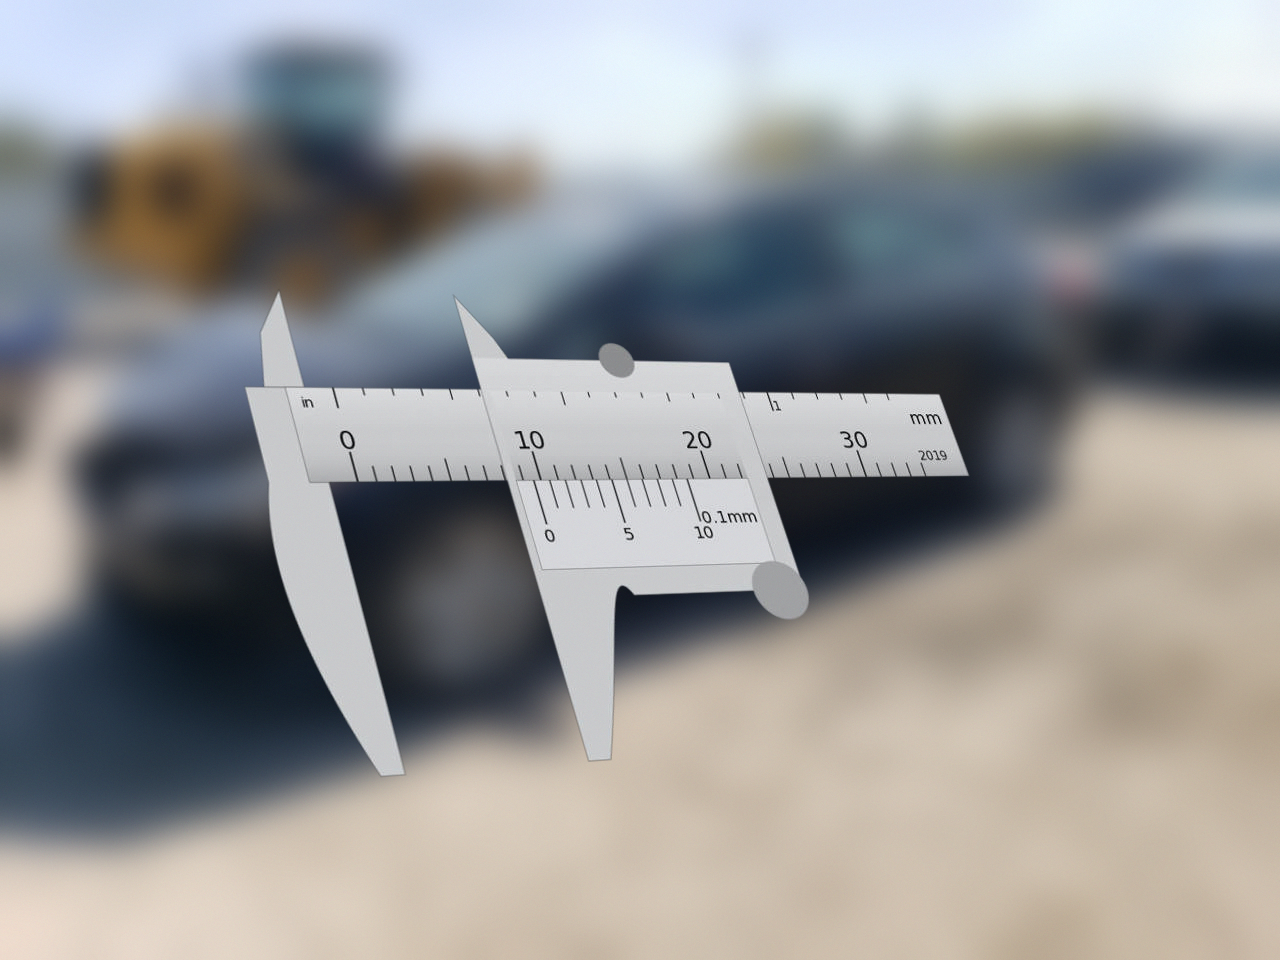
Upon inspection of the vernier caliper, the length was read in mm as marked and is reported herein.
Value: 9.6 mm
